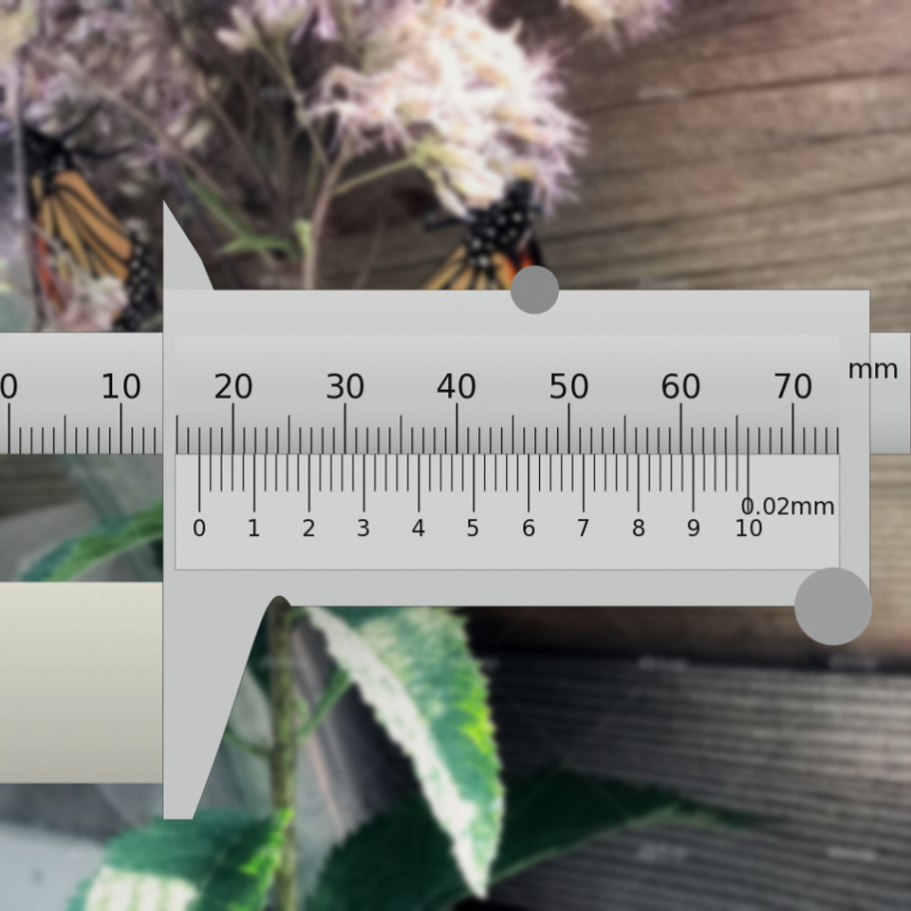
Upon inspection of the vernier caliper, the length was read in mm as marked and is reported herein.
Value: 17.0 mm
